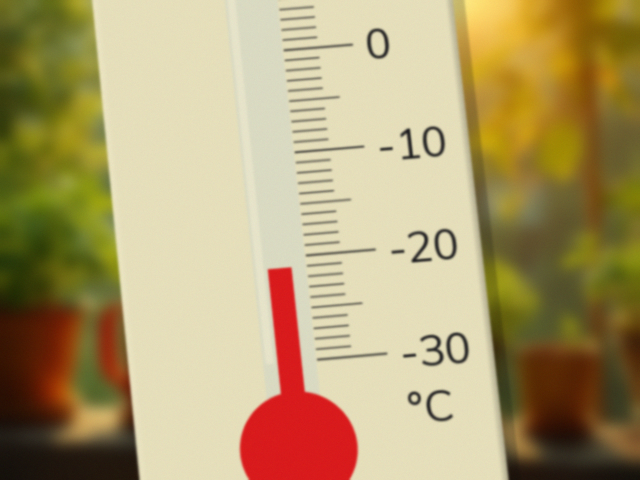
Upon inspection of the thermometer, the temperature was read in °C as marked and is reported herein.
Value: -21 °C
